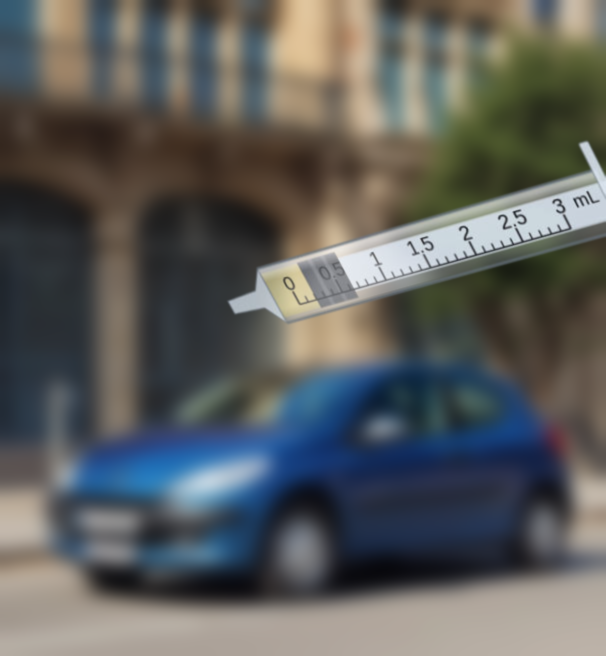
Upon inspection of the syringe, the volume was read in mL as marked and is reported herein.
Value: 0.2 mL
